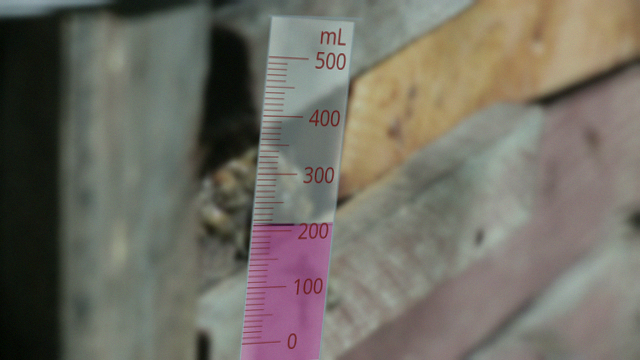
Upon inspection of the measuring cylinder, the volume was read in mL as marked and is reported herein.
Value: 210 mL
